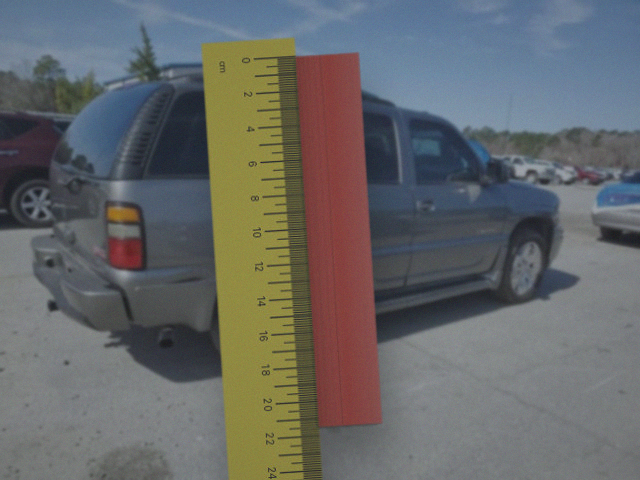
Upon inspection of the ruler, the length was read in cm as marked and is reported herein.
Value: 21.5 cm
